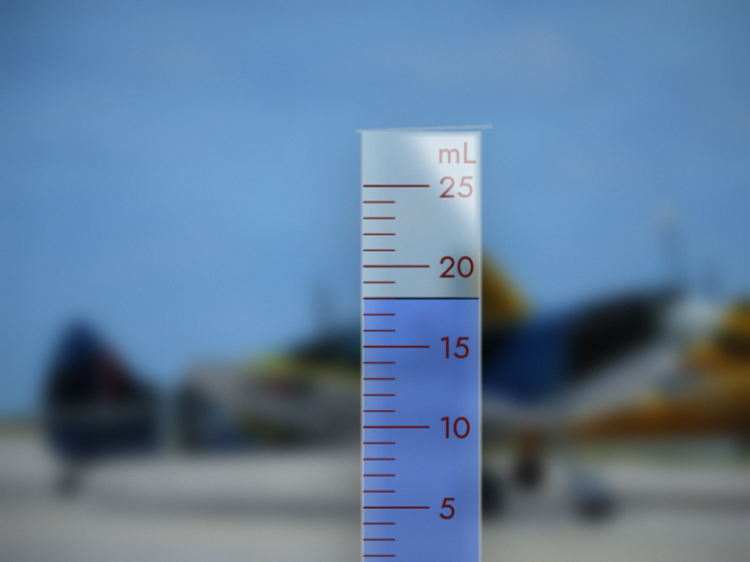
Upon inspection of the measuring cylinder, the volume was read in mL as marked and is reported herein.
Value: 18 mL
